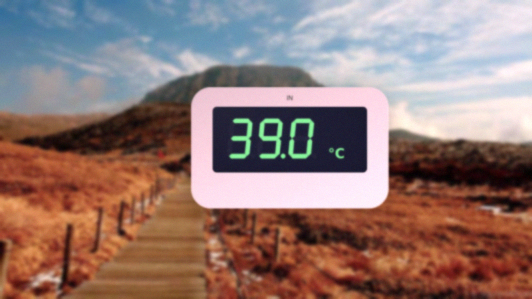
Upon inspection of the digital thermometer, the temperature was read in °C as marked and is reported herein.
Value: 39.0 °C
